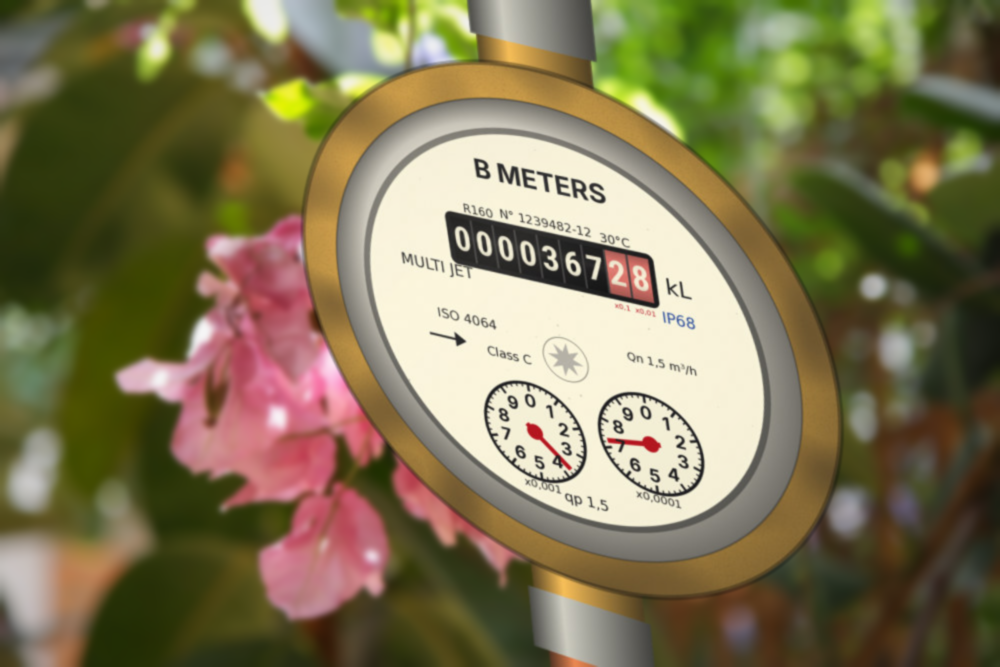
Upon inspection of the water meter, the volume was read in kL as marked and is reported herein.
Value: 367.2837 kL
